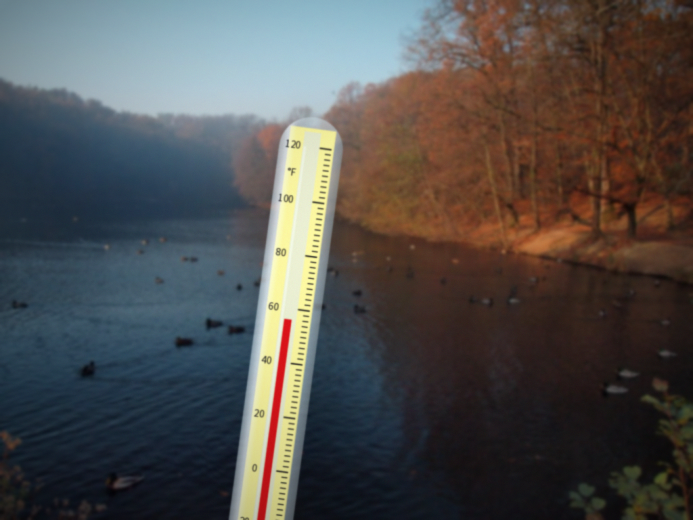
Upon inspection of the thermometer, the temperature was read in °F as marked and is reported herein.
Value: 56 °F
